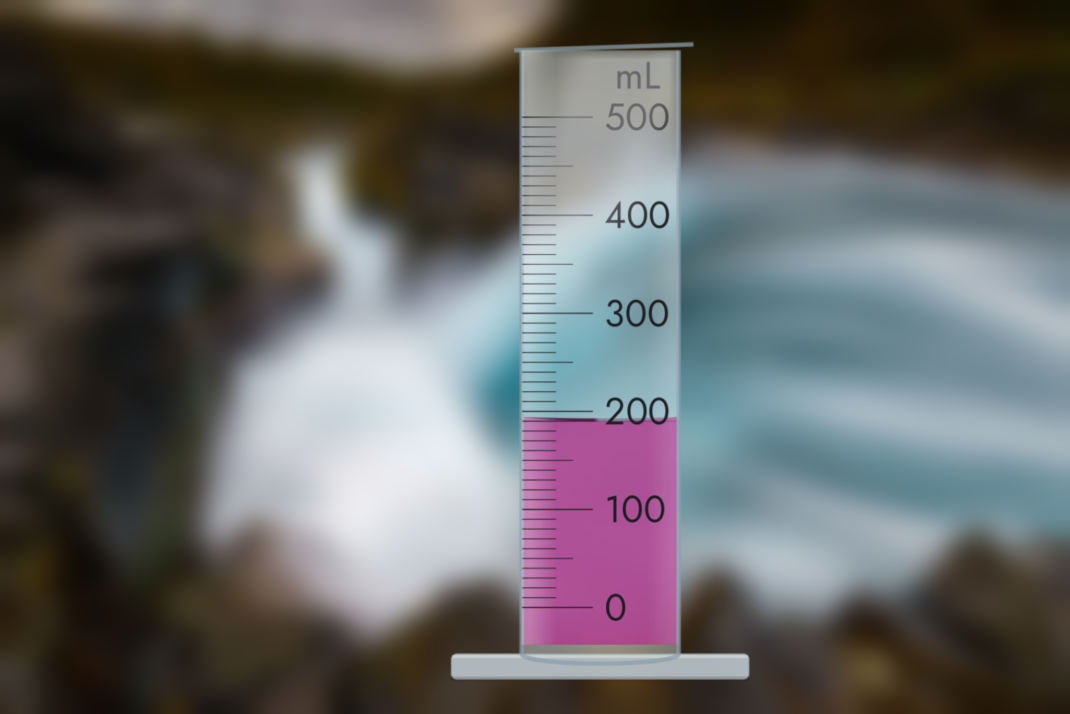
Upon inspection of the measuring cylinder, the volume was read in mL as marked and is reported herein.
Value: 190 mL
